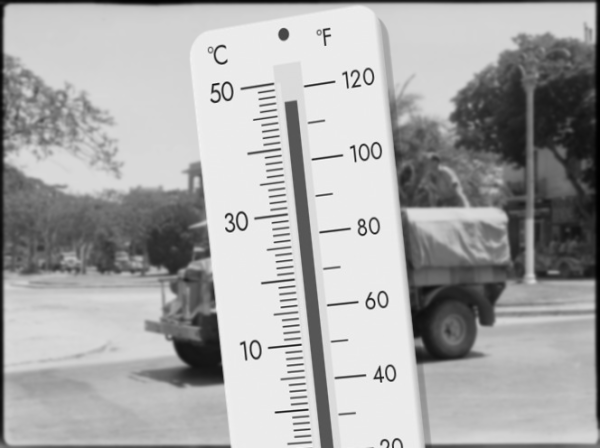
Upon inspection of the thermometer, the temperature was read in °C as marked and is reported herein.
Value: 47 °C
